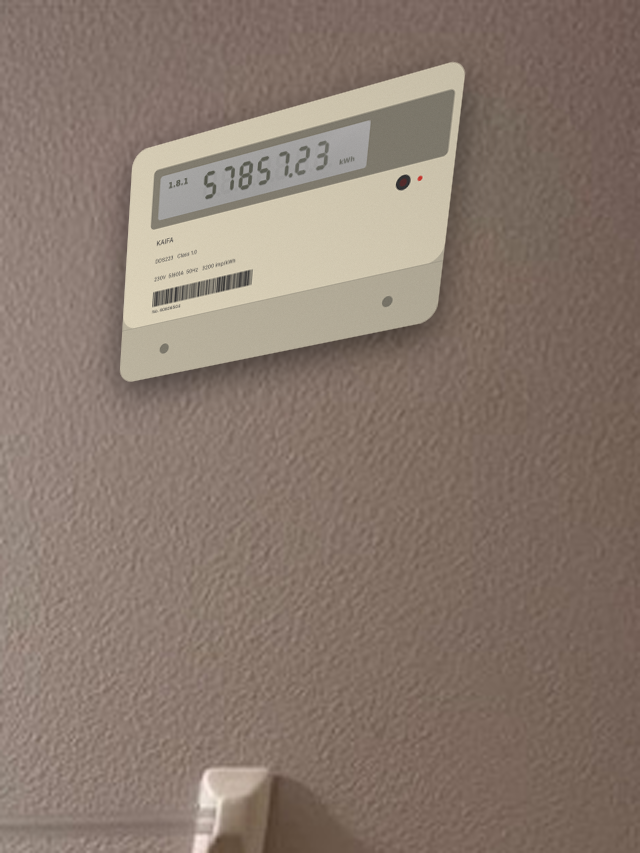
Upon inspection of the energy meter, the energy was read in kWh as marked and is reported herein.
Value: 57857.23 kWh
